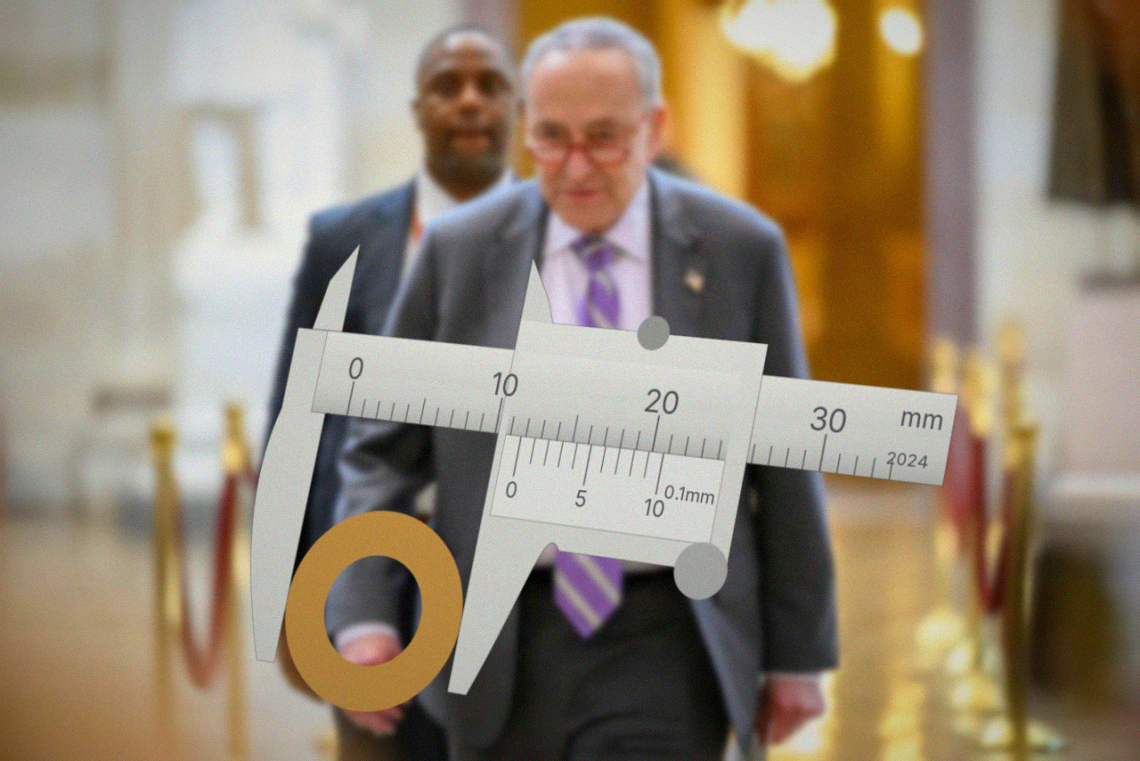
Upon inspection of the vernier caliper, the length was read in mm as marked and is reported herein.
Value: 11.7 mm
